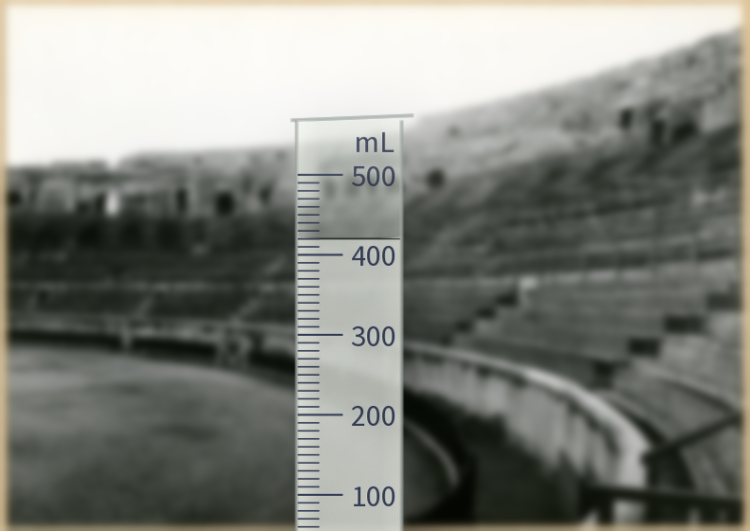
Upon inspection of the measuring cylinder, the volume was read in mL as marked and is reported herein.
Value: 420 mL
